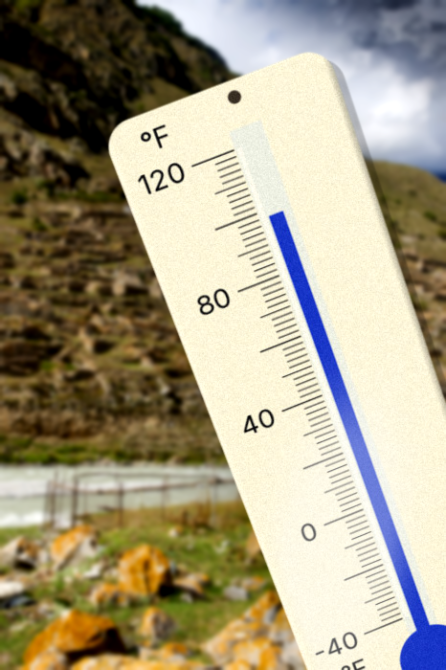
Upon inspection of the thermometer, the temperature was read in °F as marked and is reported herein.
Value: 98 °F
